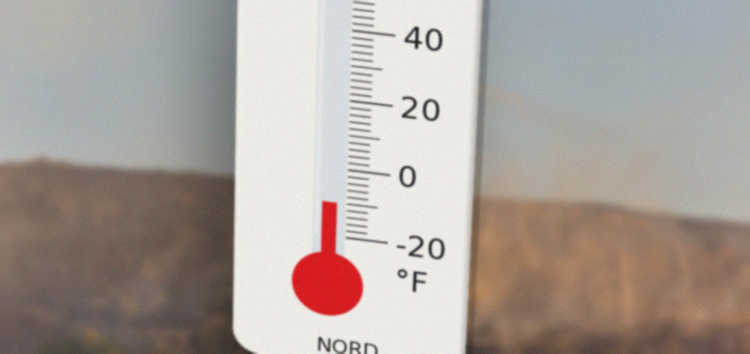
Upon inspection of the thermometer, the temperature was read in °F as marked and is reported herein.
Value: -10 °F
